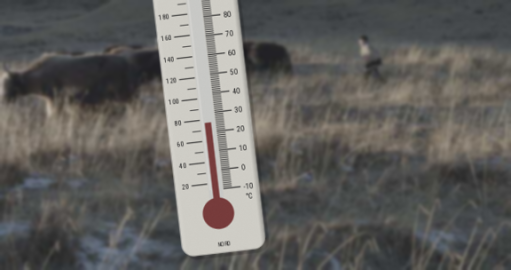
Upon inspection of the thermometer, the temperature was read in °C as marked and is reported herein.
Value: 25 °C
